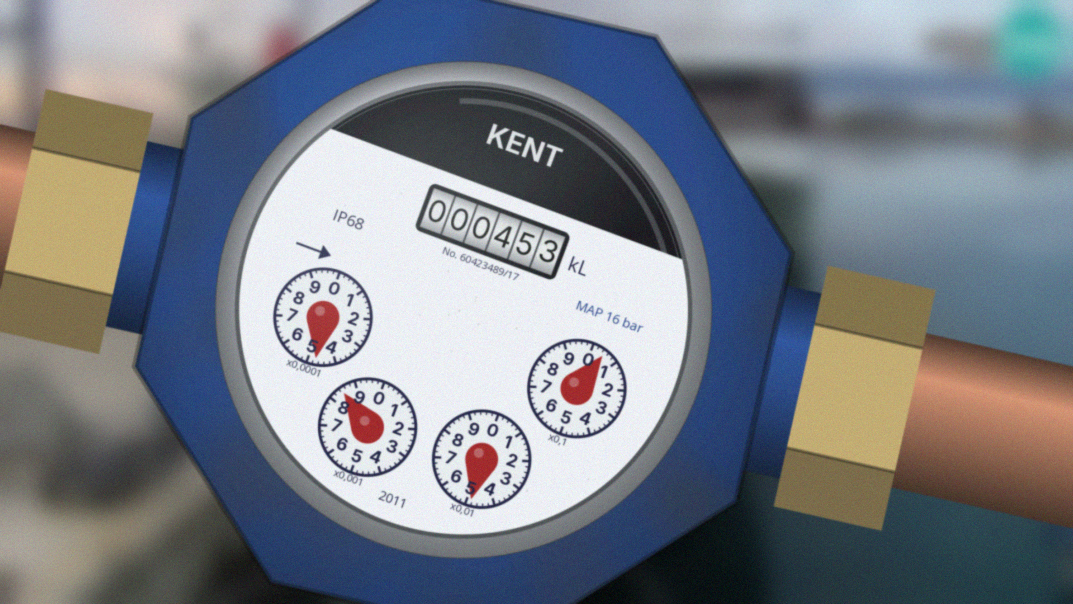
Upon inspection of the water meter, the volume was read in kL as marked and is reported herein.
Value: 453.0484 kL
